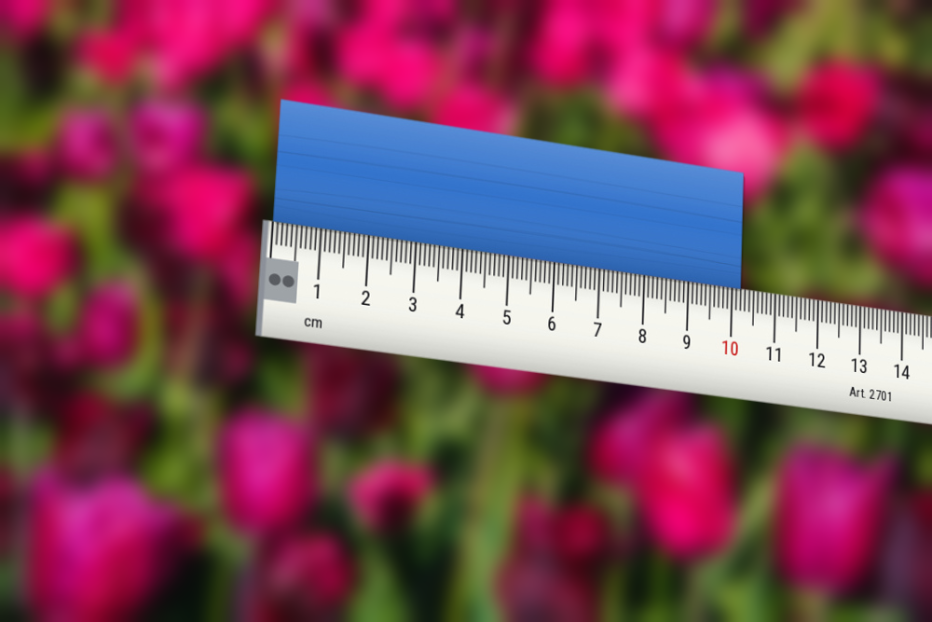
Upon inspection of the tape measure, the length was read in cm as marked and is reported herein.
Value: 10.2 cm
